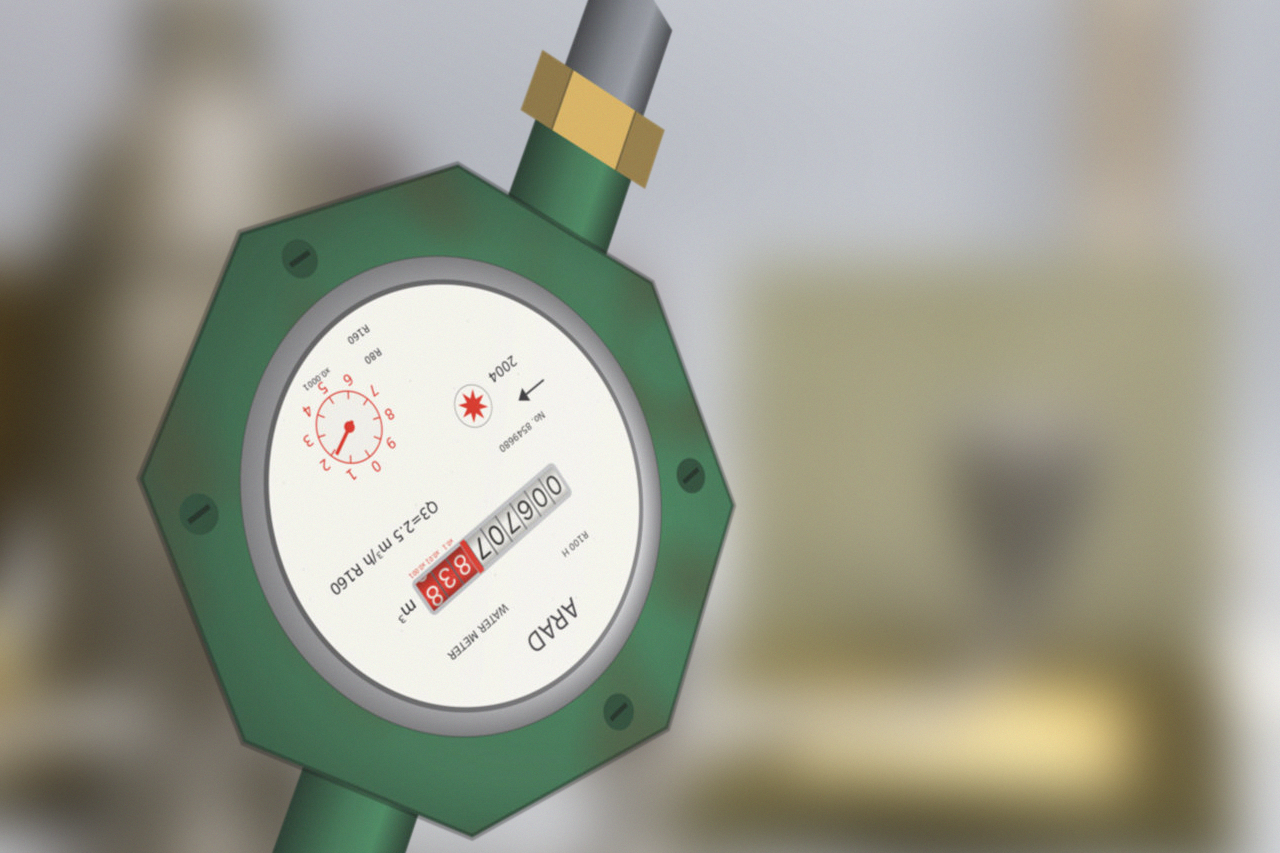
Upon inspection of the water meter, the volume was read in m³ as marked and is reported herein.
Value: 6707.8381 m³
